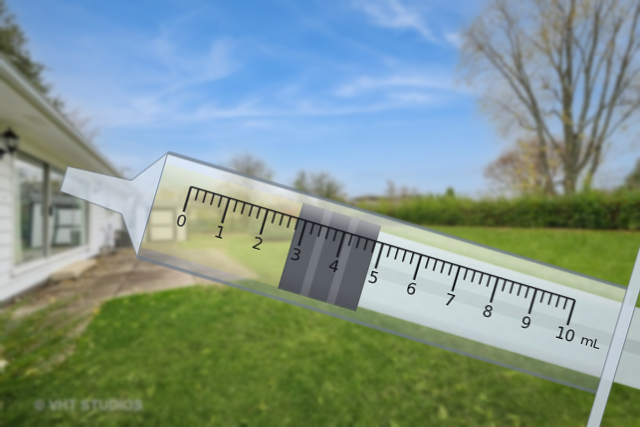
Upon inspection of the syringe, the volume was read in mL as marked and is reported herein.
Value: 2.8 mL
